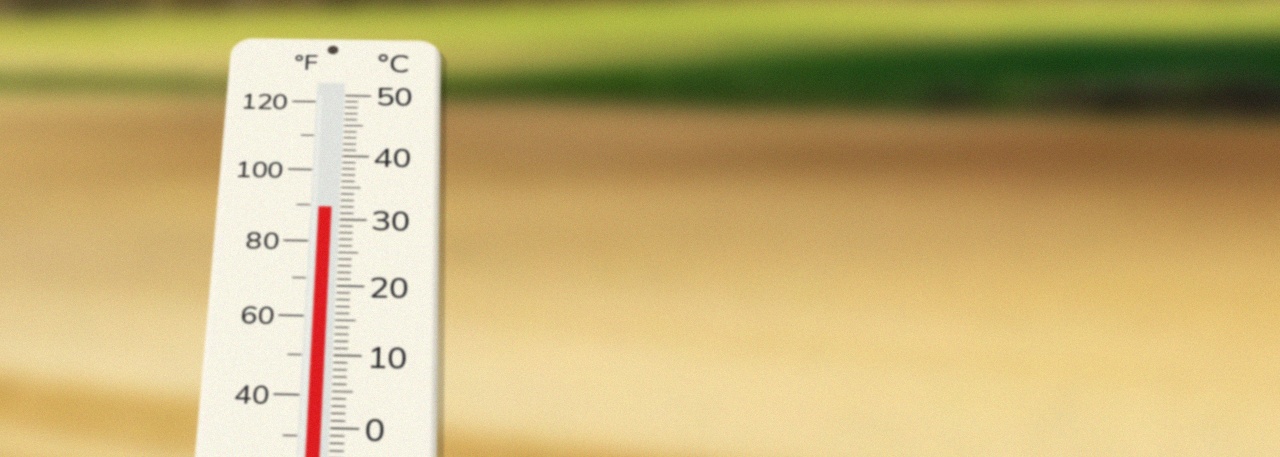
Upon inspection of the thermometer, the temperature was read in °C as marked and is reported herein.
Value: 32 °C
